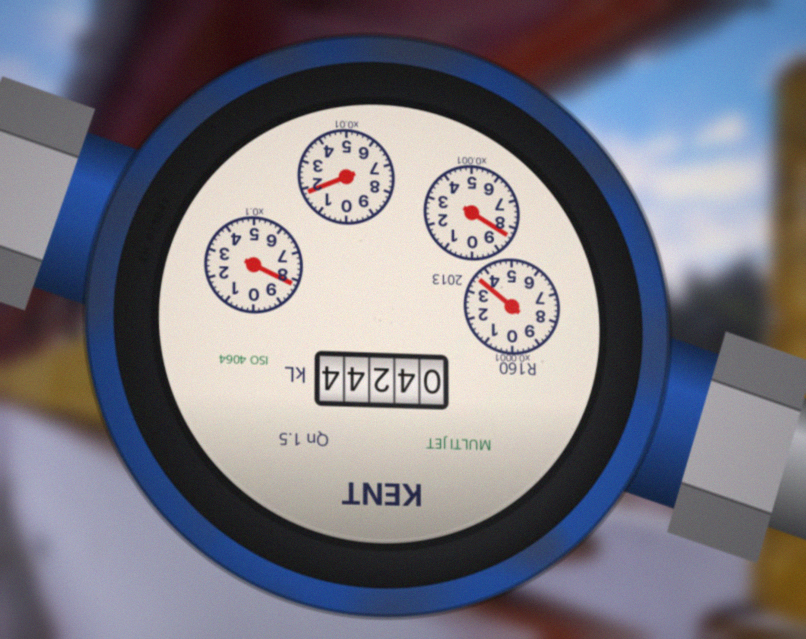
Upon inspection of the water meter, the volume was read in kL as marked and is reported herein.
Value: 4244.8183 kL
